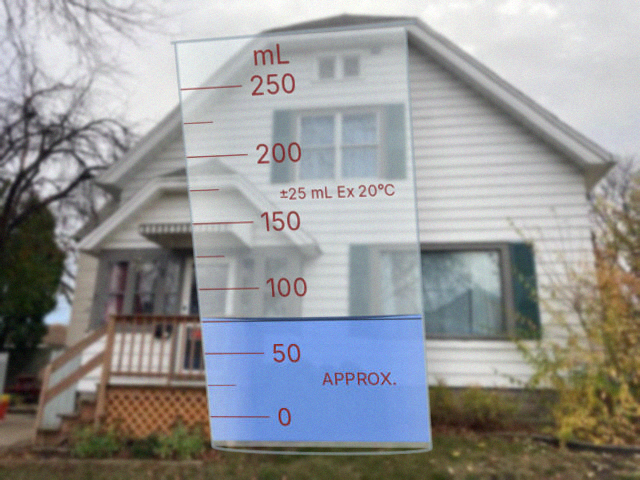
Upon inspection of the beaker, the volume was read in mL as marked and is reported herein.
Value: 75 mL
